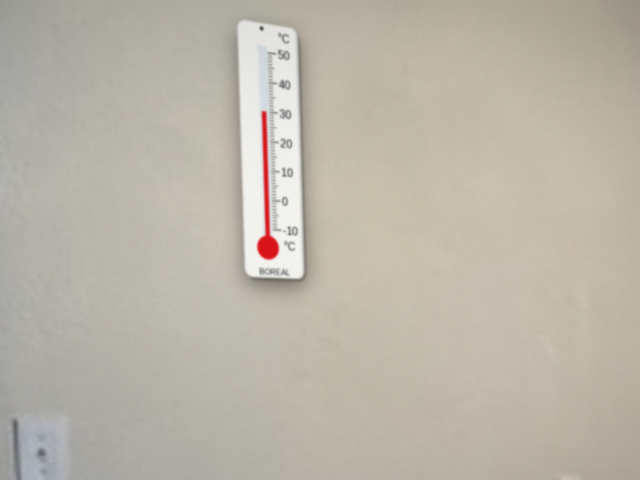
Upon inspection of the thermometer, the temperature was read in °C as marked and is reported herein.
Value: 30 °C
